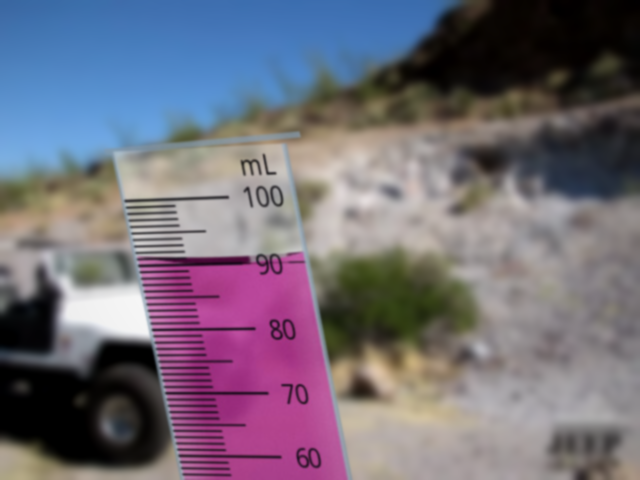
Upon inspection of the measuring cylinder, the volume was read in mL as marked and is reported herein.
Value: 90 mL
